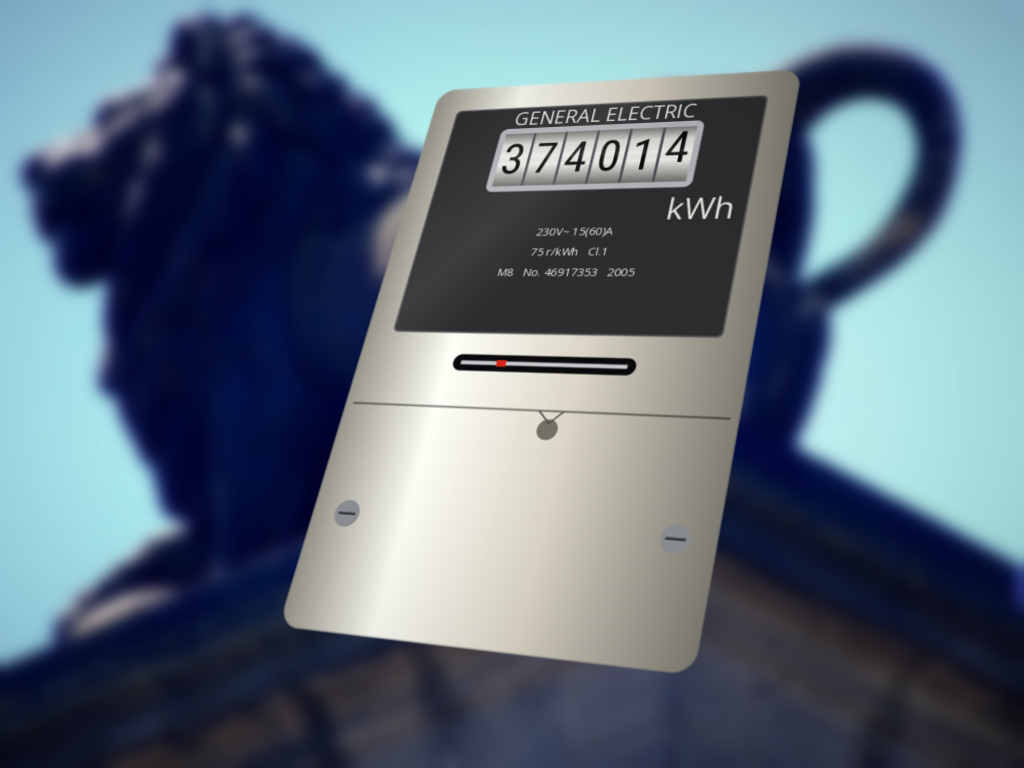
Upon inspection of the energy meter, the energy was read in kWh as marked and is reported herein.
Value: 374014 kWh
